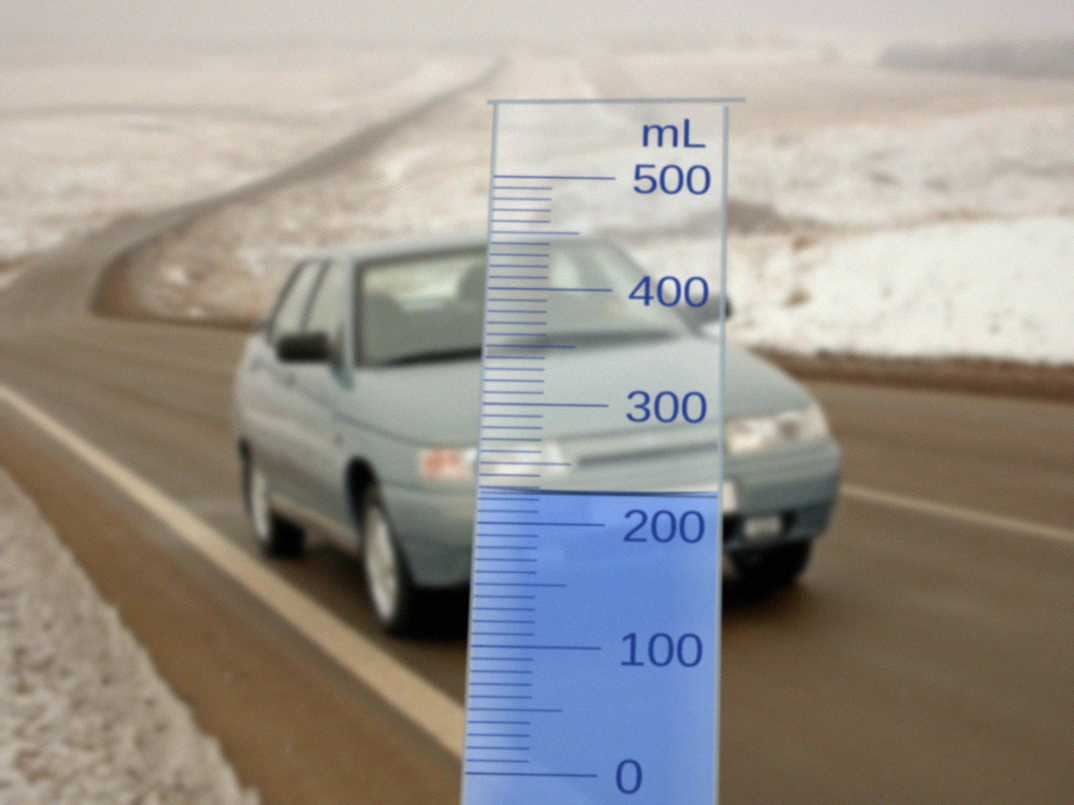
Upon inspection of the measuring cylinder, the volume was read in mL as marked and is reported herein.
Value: 225 mL
